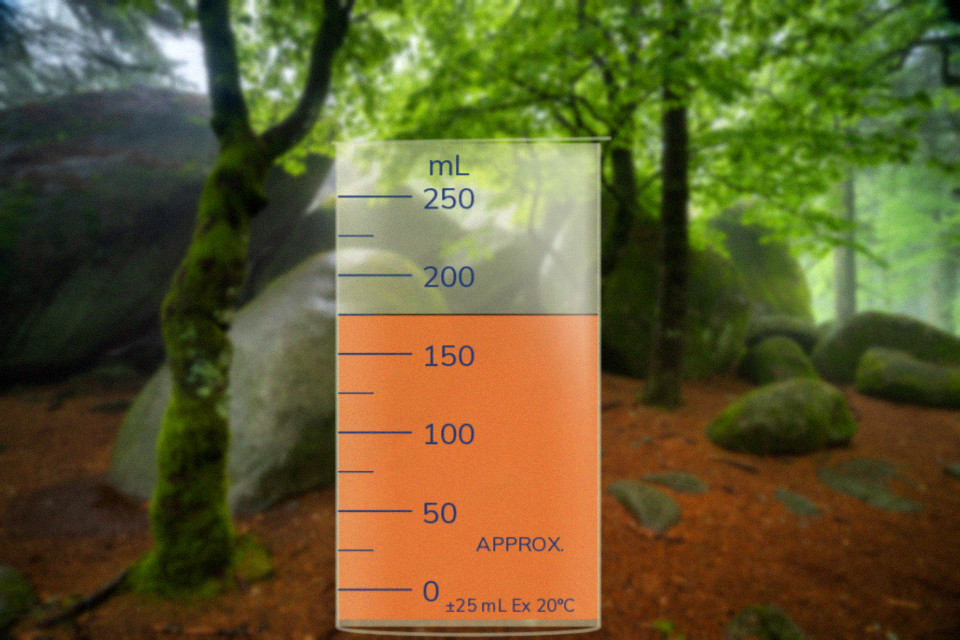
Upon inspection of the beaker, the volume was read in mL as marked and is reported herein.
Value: 175 mL
